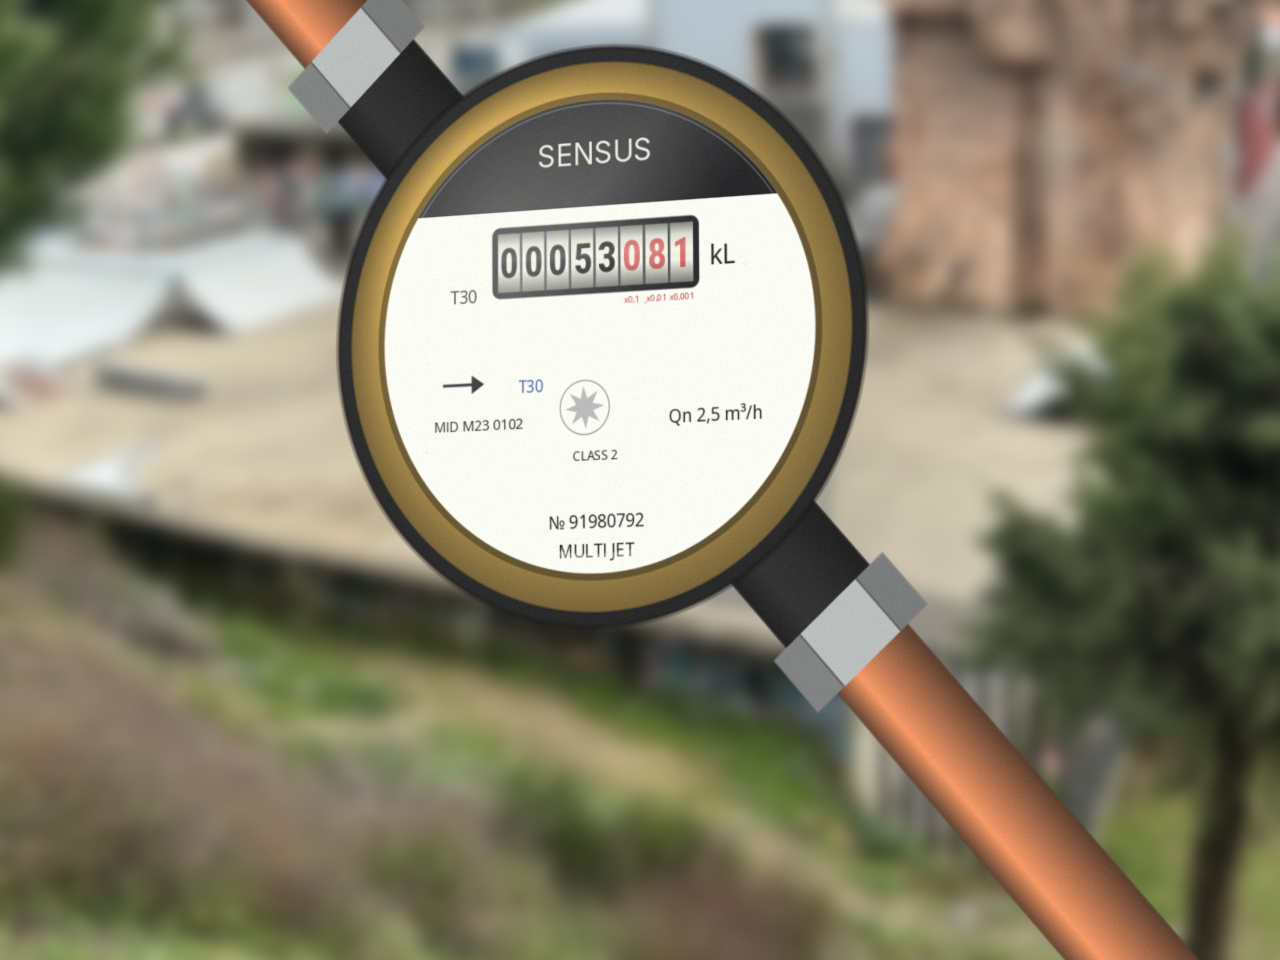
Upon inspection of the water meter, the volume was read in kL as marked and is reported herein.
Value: 53.081 kL
